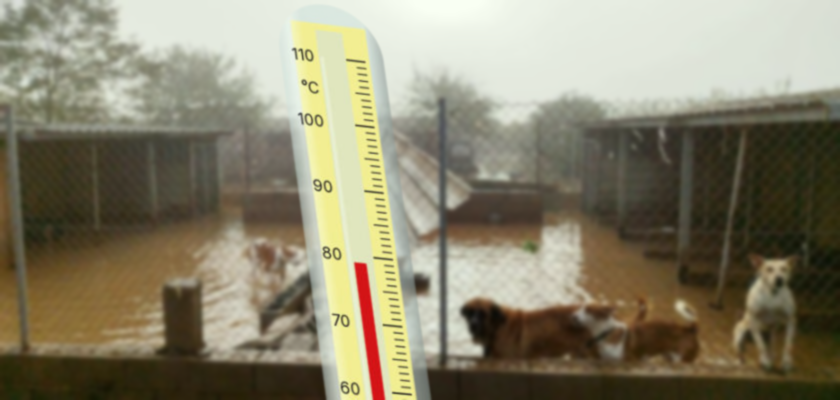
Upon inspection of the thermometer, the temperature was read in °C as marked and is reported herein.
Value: 79 °C
